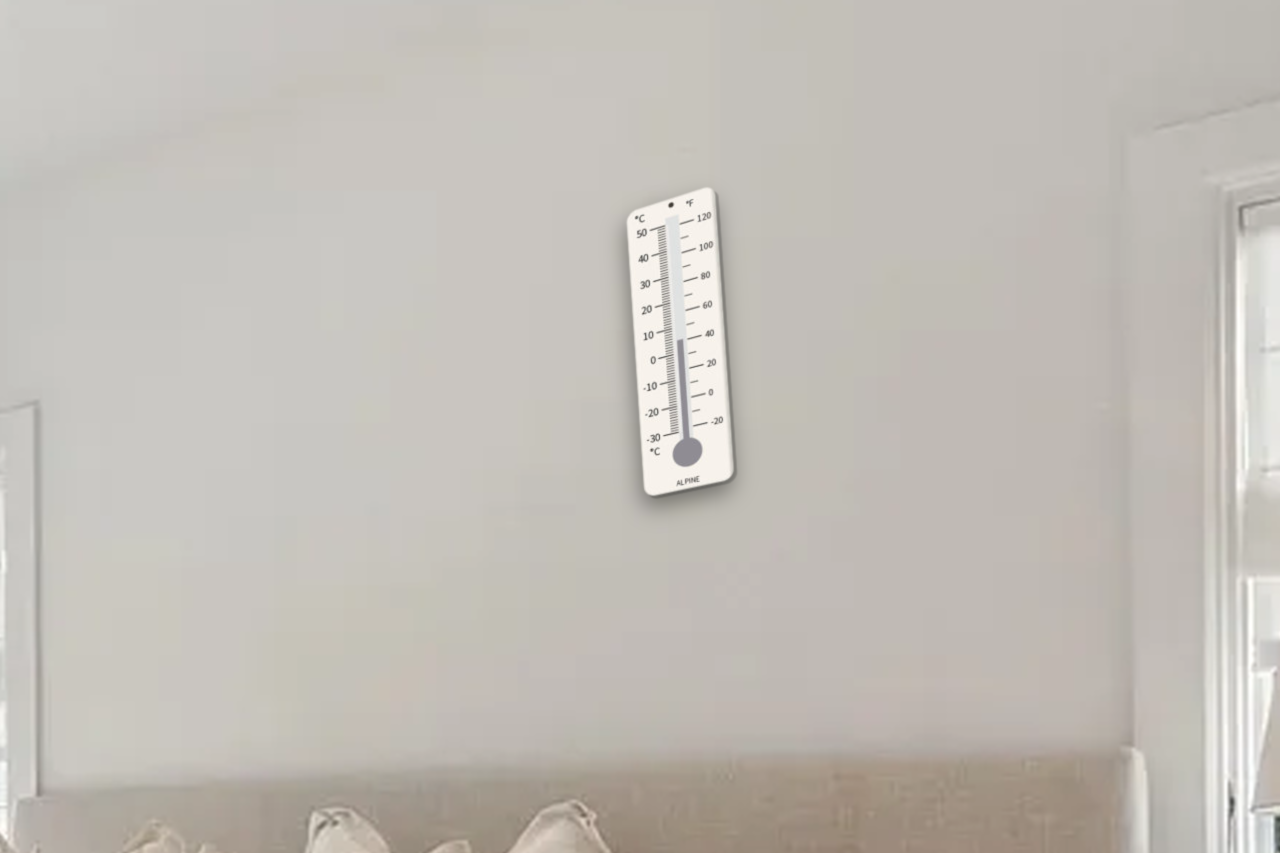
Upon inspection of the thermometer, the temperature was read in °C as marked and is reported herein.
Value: 5 °C
